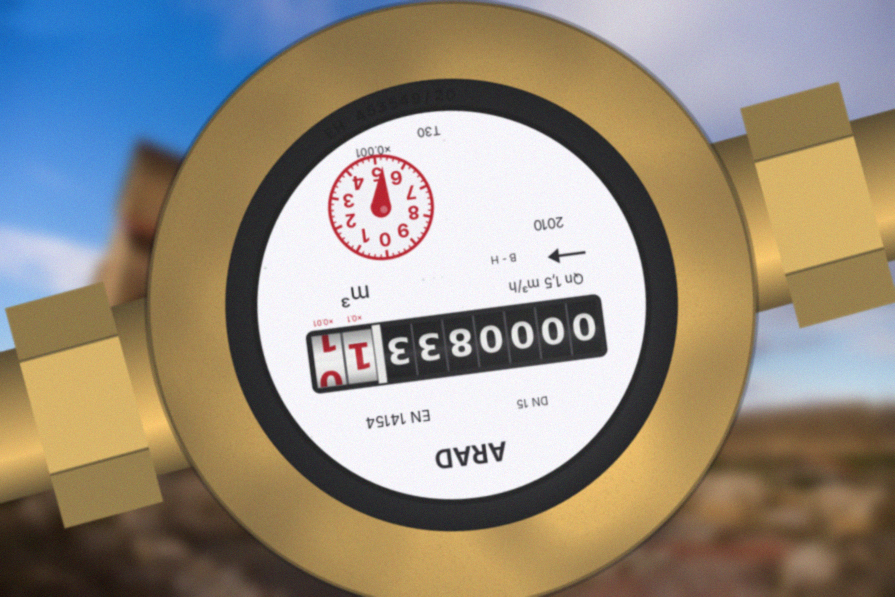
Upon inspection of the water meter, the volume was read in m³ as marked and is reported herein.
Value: 833.105 m³
